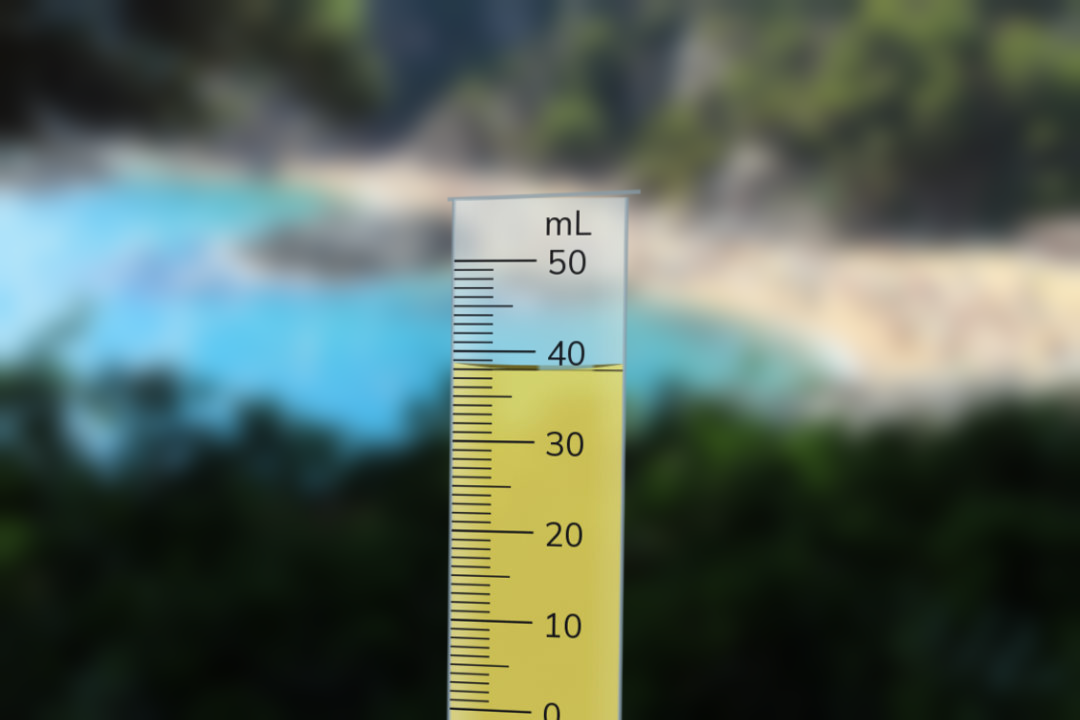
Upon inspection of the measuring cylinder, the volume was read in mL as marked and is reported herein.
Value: 38 mL
